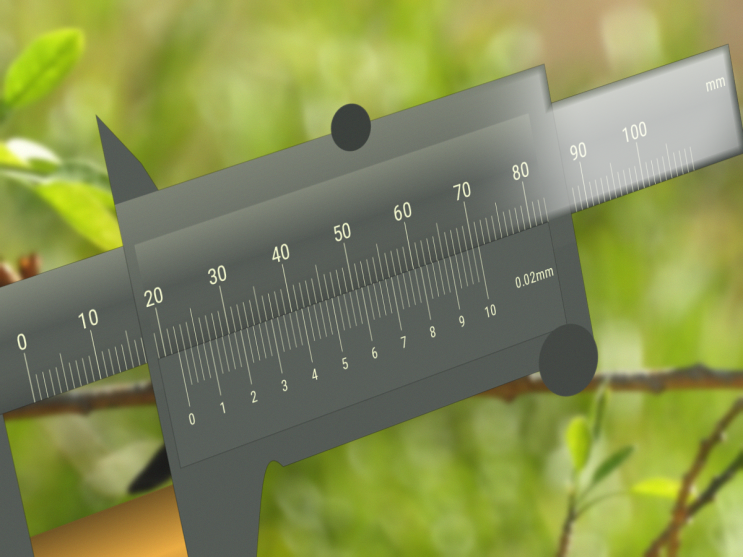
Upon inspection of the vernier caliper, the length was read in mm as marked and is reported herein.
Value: 22.0 mm
